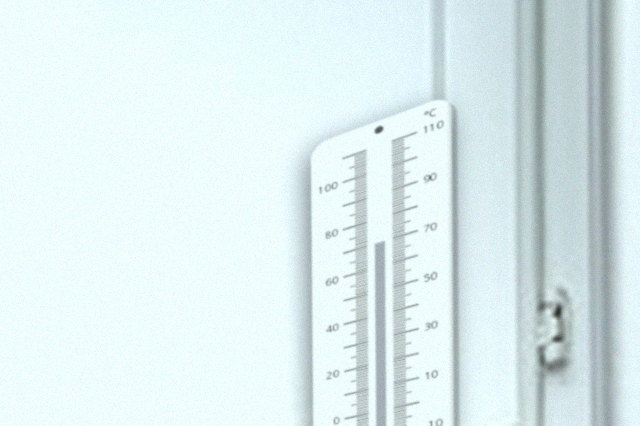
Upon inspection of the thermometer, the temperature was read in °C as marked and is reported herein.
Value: 70 °C
